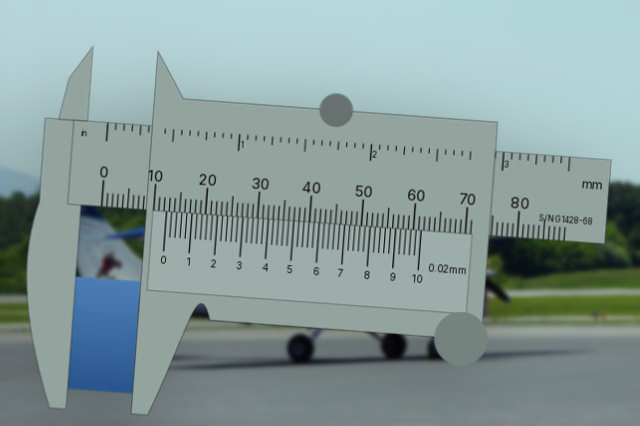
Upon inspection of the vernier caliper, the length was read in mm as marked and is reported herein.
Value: 12.5 mm
